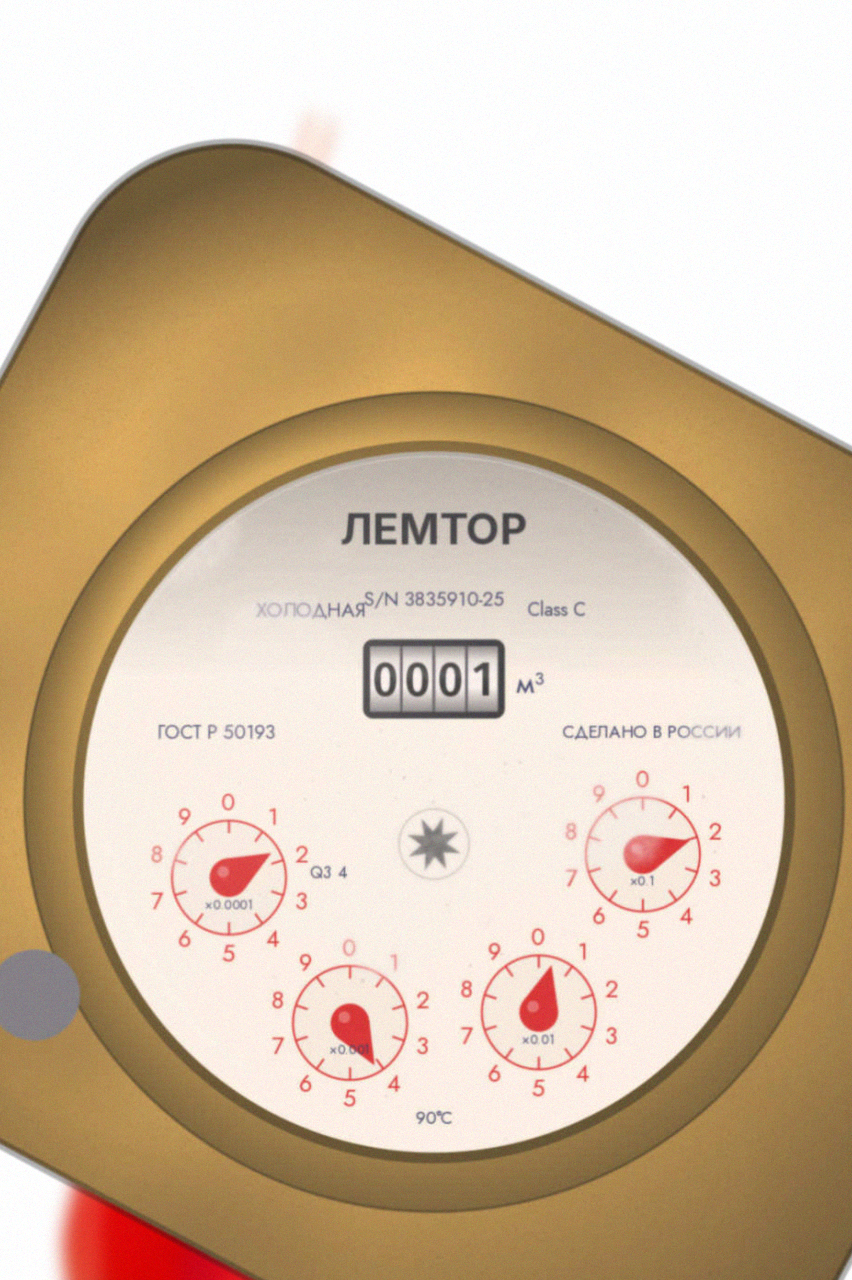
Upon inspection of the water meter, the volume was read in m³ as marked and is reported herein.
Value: 1.2041 m³
